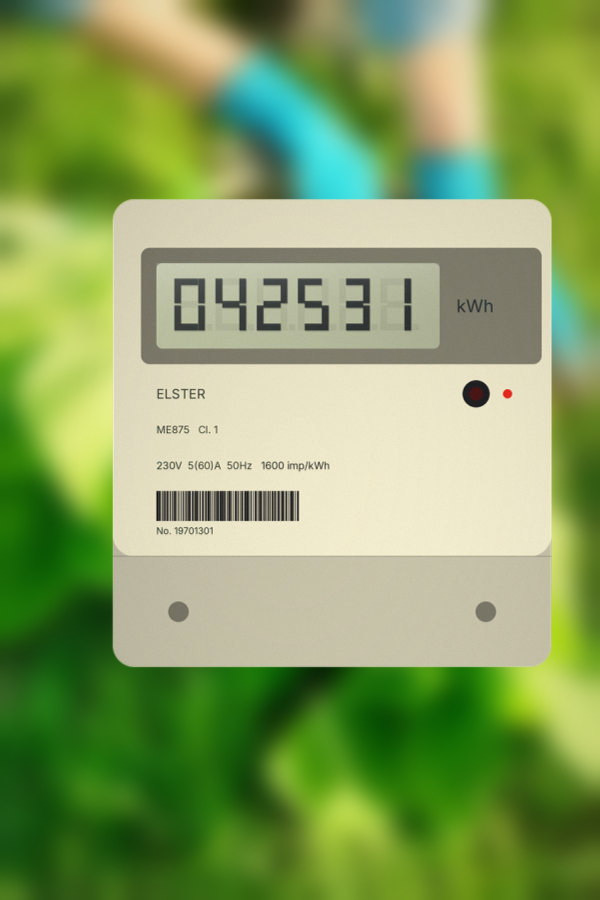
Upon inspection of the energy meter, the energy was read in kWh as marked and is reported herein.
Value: 42531 kWh
